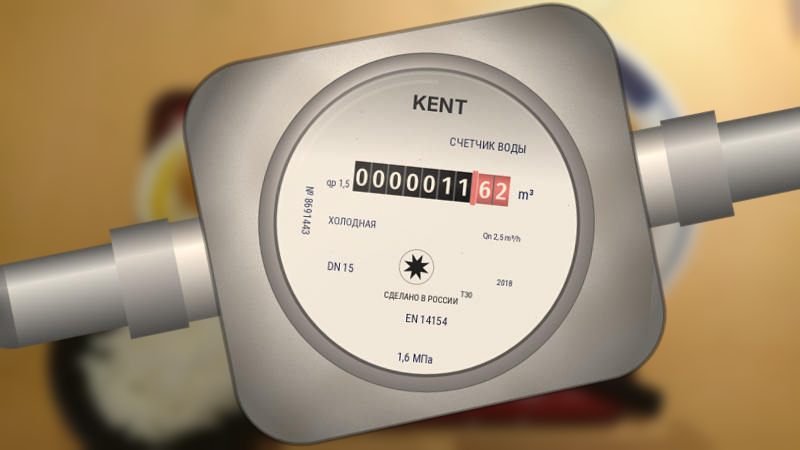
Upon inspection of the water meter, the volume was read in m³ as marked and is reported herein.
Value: 11.62 m³
